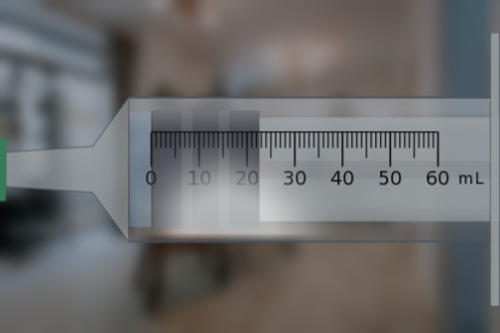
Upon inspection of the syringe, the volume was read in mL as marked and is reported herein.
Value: 0 mL
